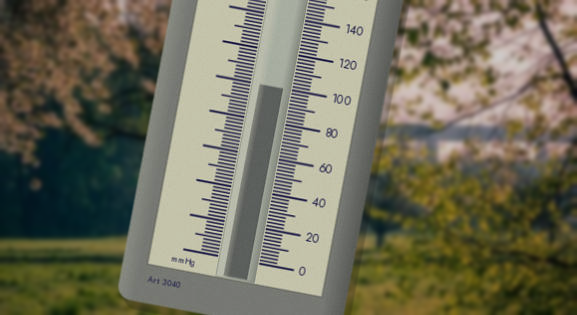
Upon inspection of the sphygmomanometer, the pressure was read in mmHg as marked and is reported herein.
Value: 100 mmHg
